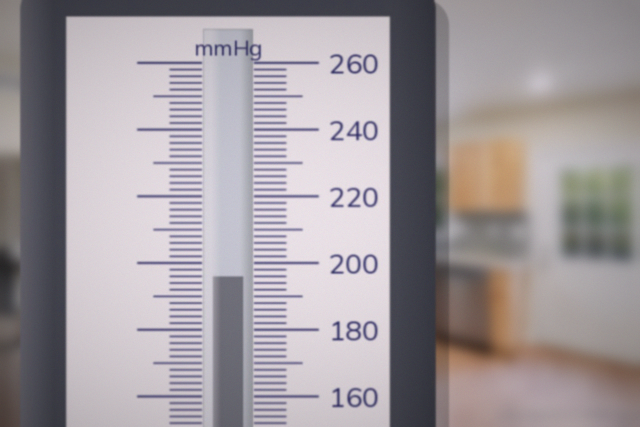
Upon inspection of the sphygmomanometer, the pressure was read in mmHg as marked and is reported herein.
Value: 196 mmHg
